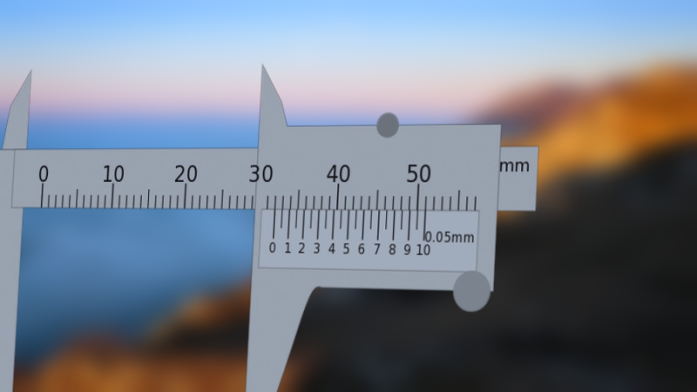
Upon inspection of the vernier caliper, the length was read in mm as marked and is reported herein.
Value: 32.0 mm
